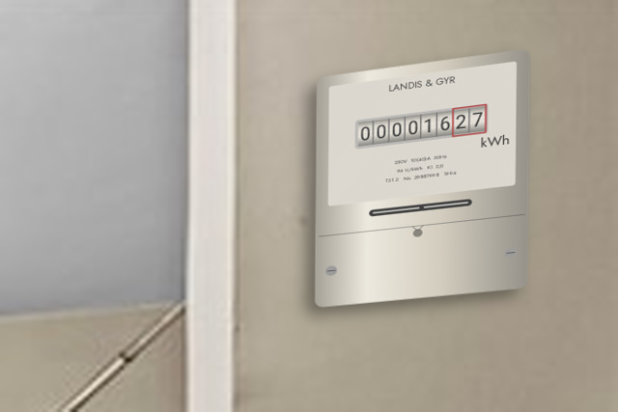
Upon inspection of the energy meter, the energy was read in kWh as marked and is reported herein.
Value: 16.27 kWh
